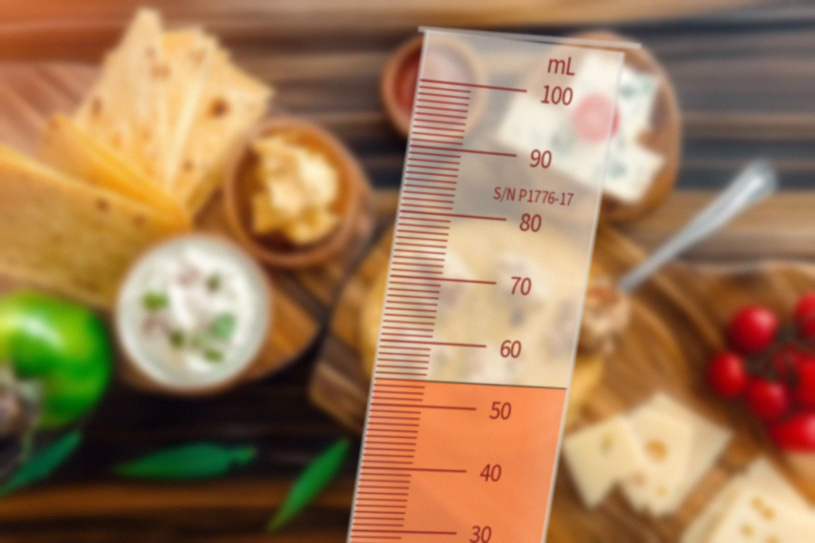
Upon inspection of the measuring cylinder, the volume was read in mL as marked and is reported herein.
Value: 54 mL
